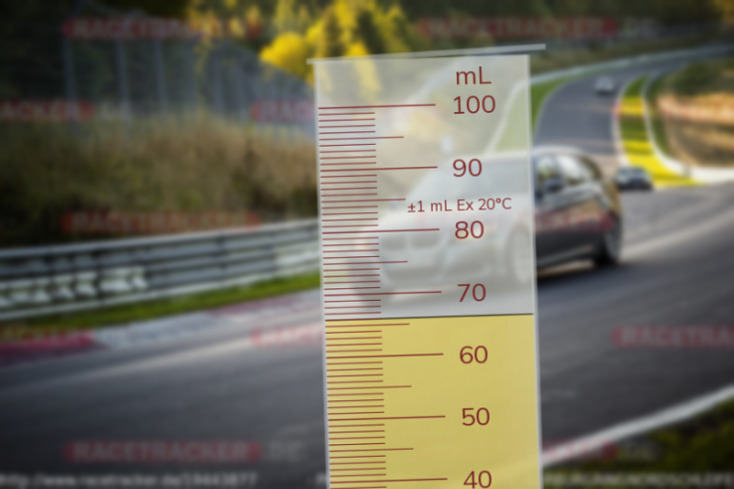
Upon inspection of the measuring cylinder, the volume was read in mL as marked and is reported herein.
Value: 66 mL
